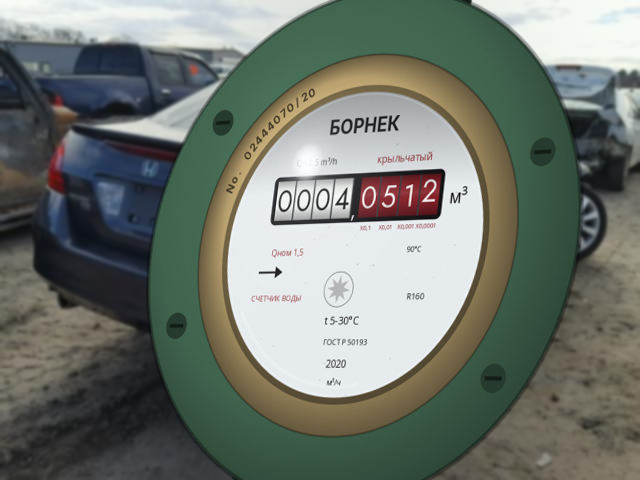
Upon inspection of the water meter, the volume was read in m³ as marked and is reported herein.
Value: 4.0512 m³
